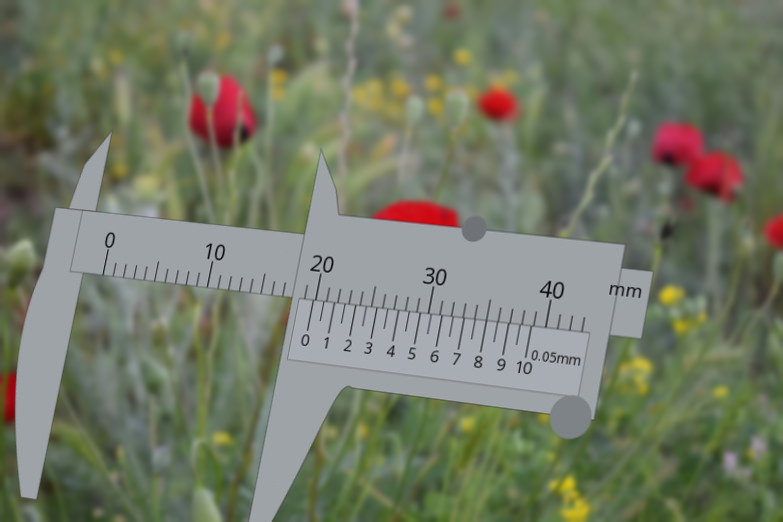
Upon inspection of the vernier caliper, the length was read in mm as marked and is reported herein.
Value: 19.8 mm
